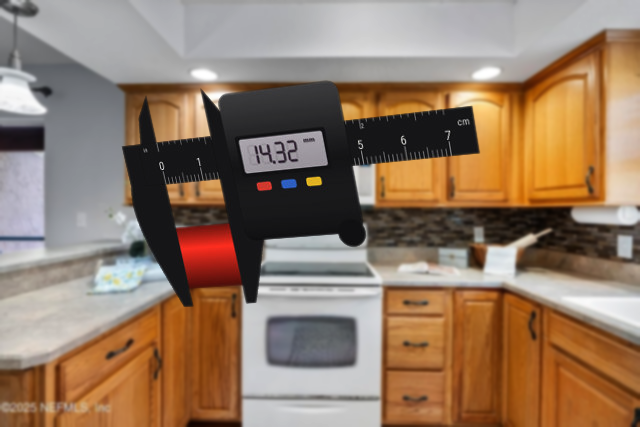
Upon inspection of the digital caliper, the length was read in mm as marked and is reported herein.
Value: 14.32 mm
